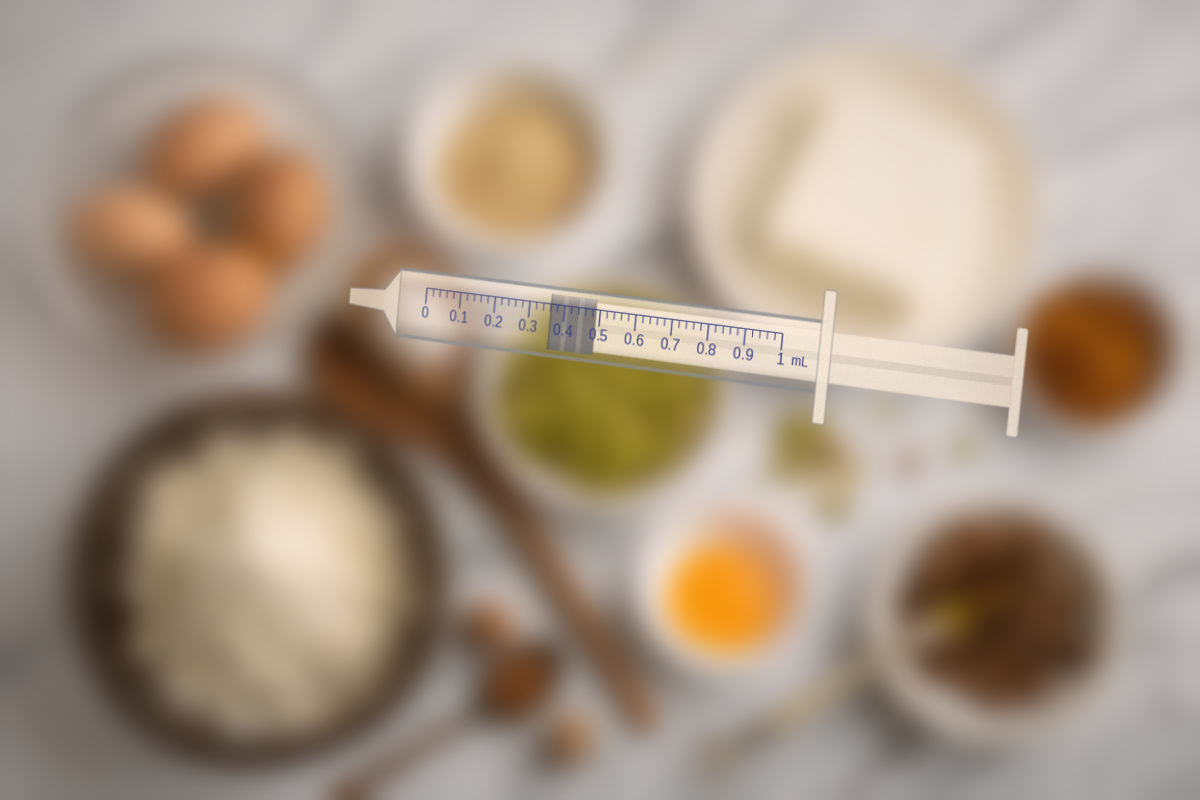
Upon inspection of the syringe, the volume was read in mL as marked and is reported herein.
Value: 0.36 mL
